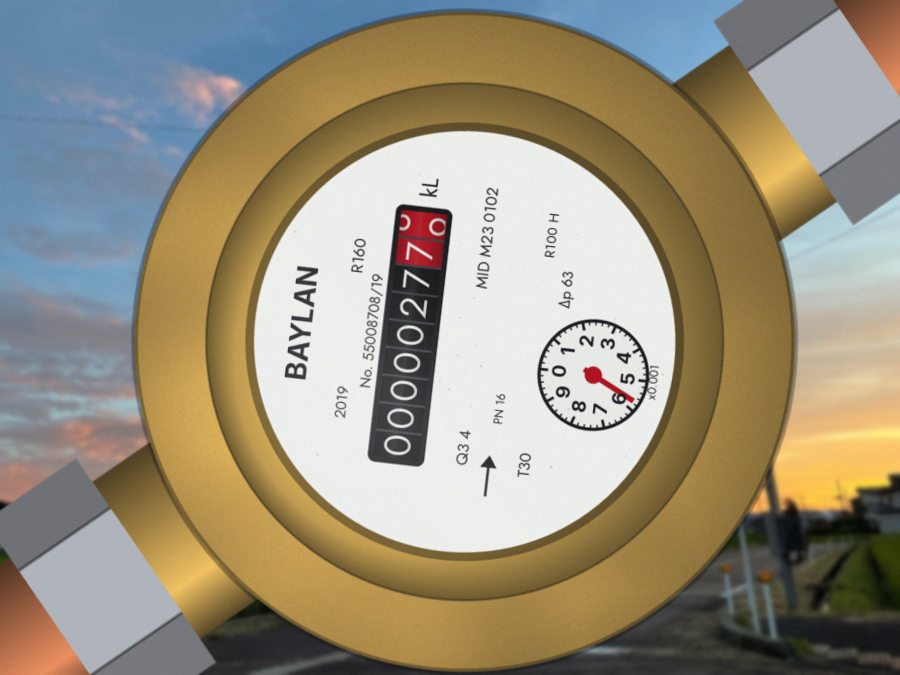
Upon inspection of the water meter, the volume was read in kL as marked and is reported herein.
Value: 27.785 kL
